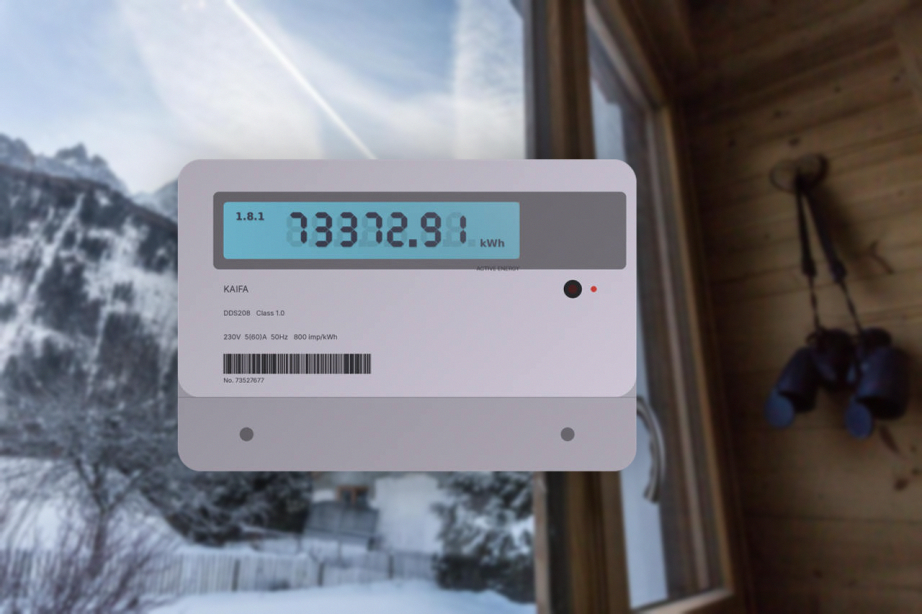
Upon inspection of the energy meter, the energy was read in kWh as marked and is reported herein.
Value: 73372.91 kWh
